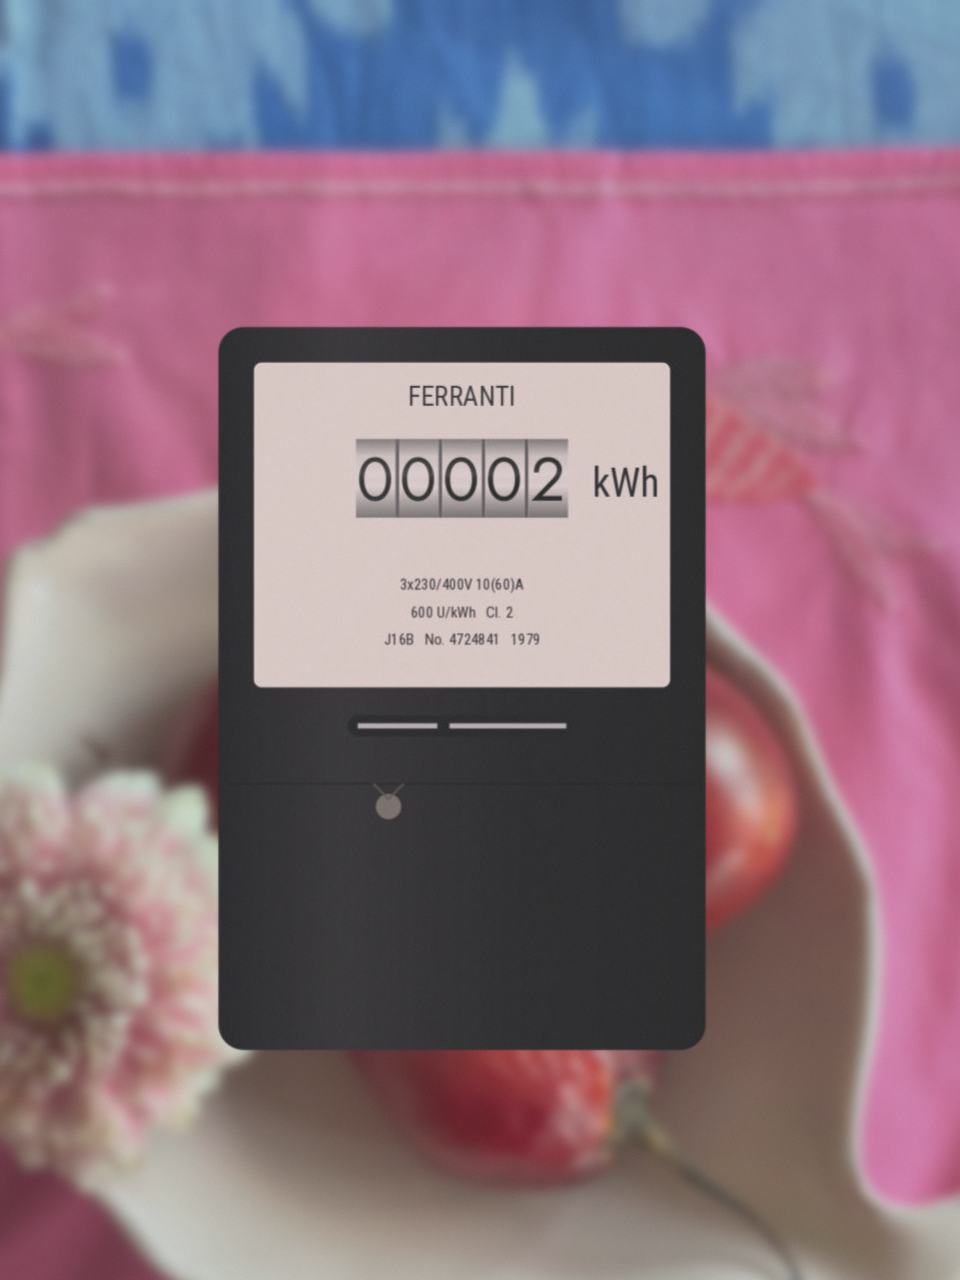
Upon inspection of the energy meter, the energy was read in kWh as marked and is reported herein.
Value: 2 kWh
